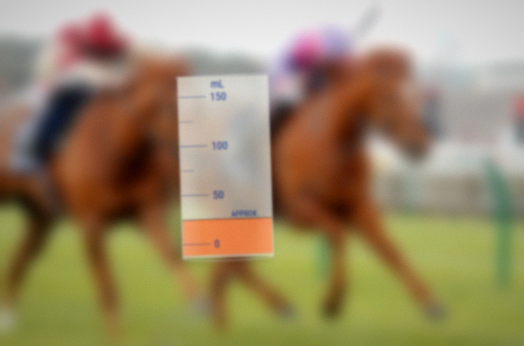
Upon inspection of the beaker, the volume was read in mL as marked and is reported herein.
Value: 25 mL
